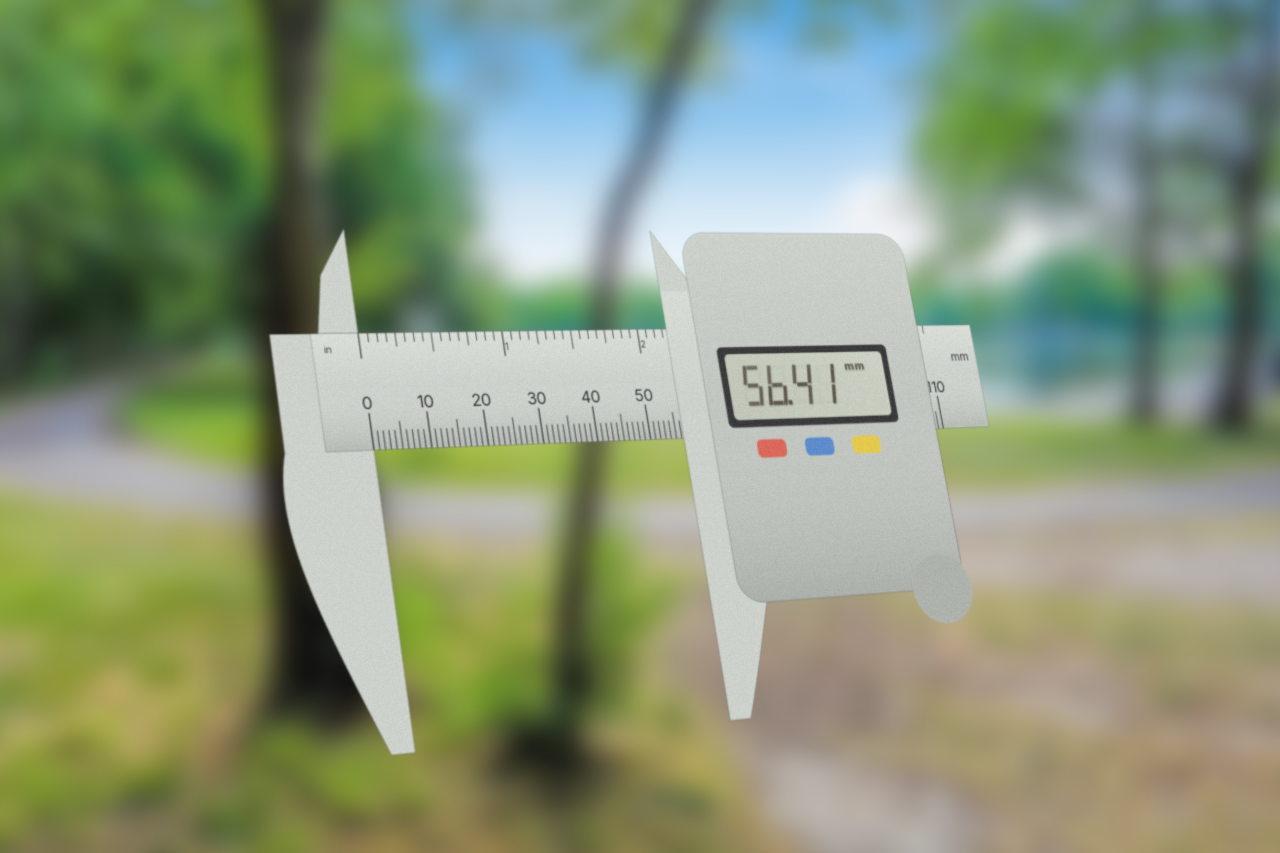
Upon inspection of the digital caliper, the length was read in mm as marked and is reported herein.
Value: 56.41 mm
